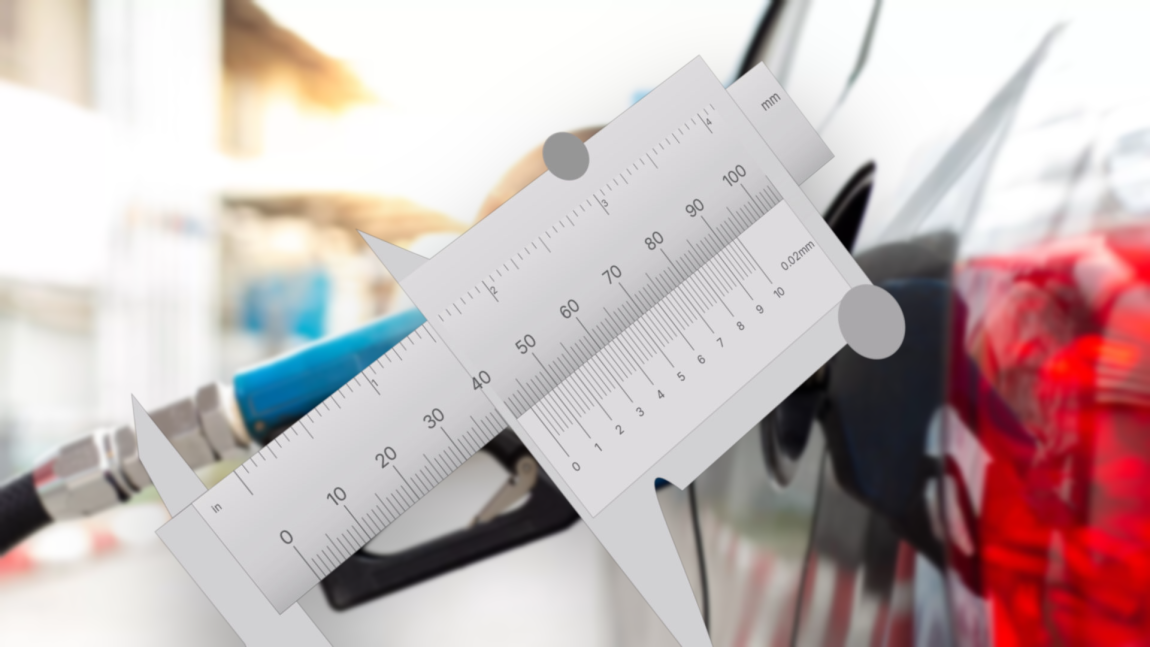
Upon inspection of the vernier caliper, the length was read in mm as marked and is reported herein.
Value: 44.0 mm
